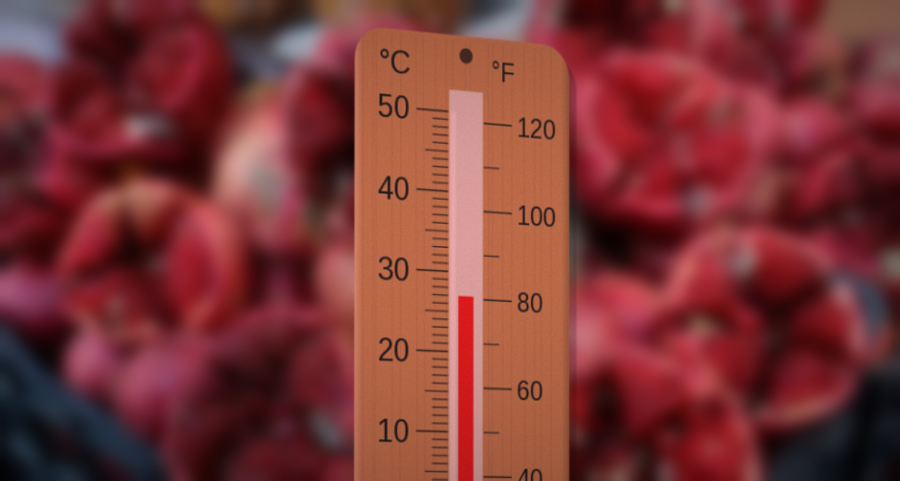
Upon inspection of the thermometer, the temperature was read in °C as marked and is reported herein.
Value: 27 °C
